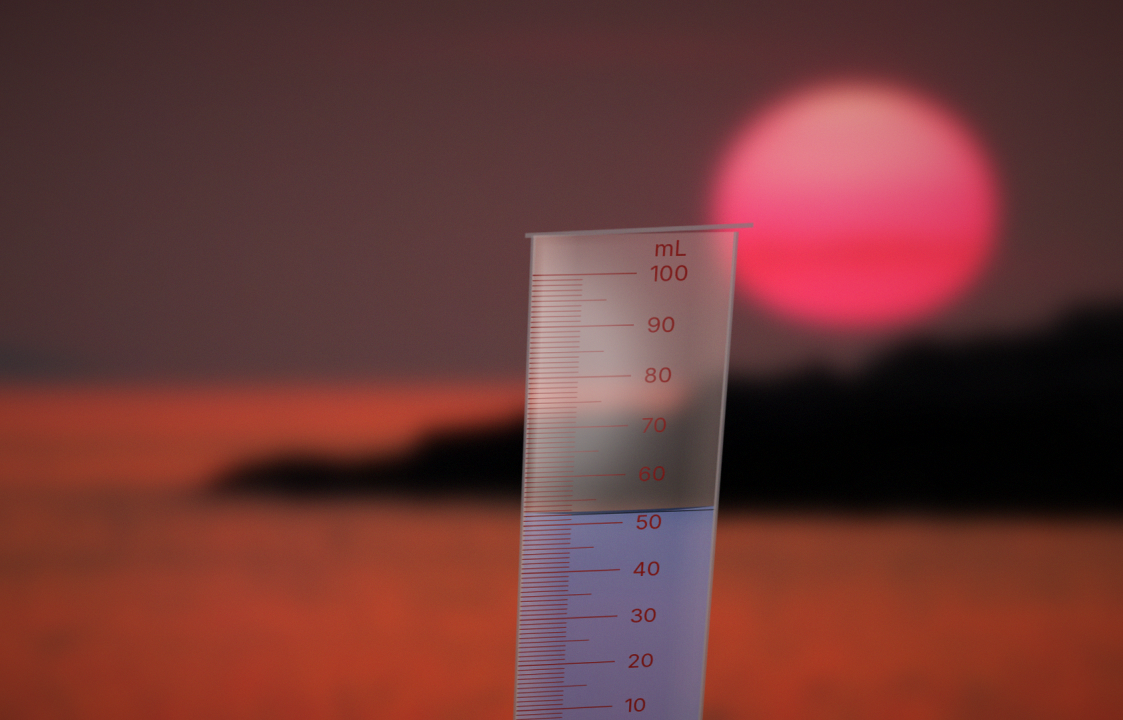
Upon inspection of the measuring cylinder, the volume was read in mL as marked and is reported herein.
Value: 52 mL
